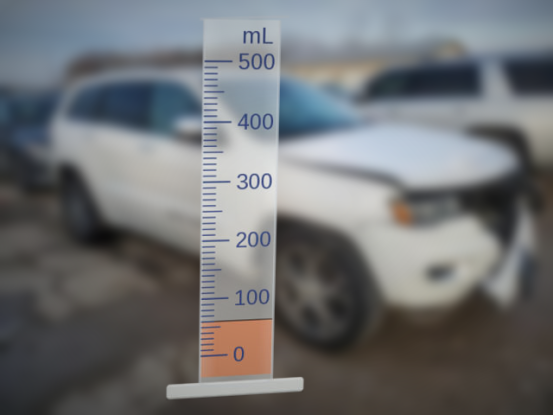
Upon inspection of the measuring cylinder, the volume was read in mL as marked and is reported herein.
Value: 60 mL
